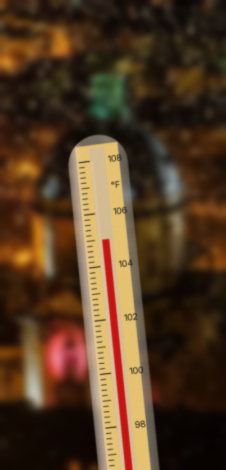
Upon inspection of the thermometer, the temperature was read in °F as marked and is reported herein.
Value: 105 °F
